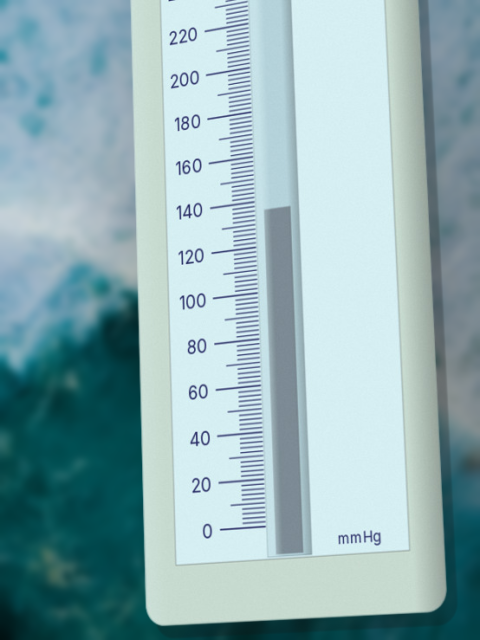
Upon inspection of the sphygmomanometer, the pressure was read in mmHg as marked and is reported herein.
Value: 136 mmHg
